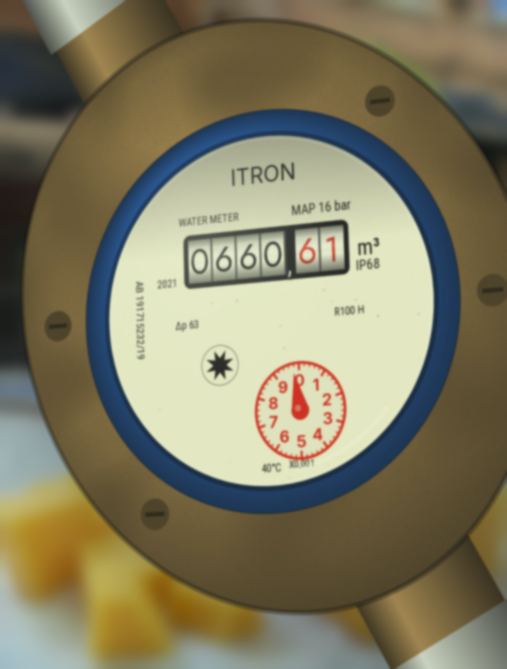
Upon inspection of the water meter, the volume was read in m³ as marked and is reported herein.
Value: 660.609 m³
